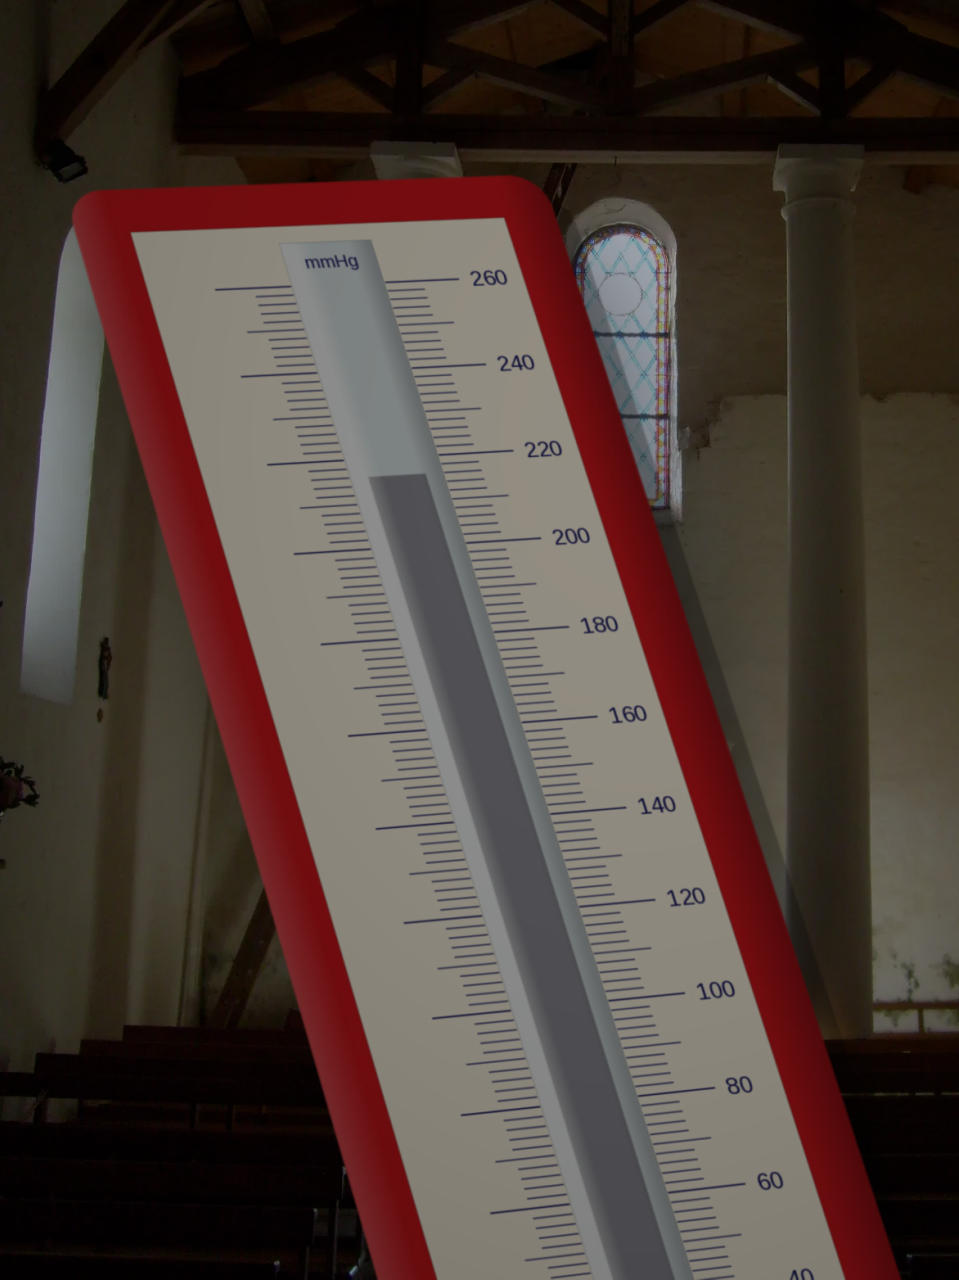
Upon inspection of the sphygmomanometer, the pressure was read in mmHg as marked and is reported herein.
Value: 216 mmHg
